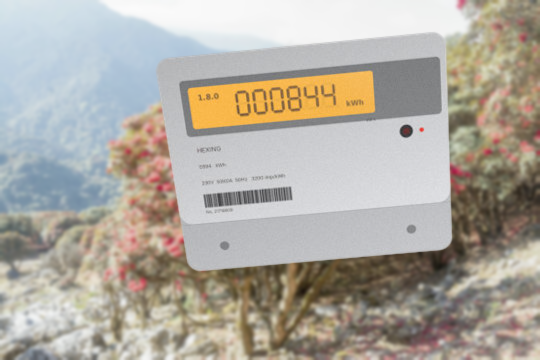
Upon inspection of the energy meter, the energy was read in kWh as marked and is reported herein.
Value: 844 kWh
